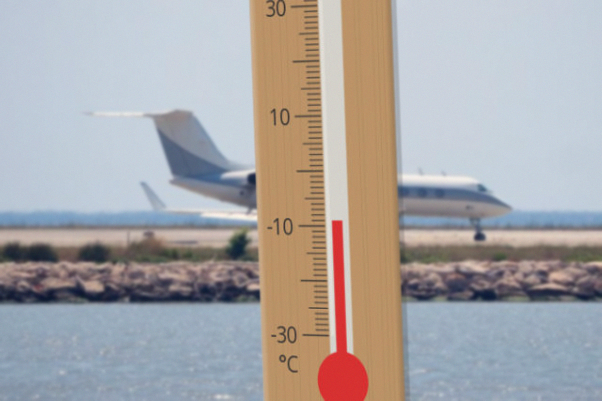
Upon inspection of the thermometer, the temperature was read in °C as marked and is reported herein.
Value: -9 °C
